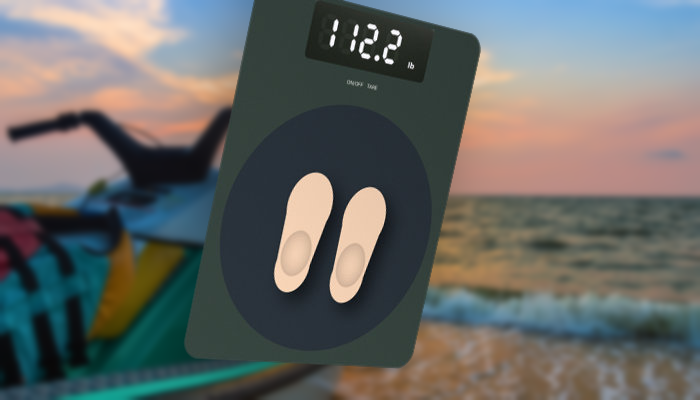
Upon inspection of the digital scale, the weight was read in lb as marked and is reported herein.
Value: 112.2 lb
